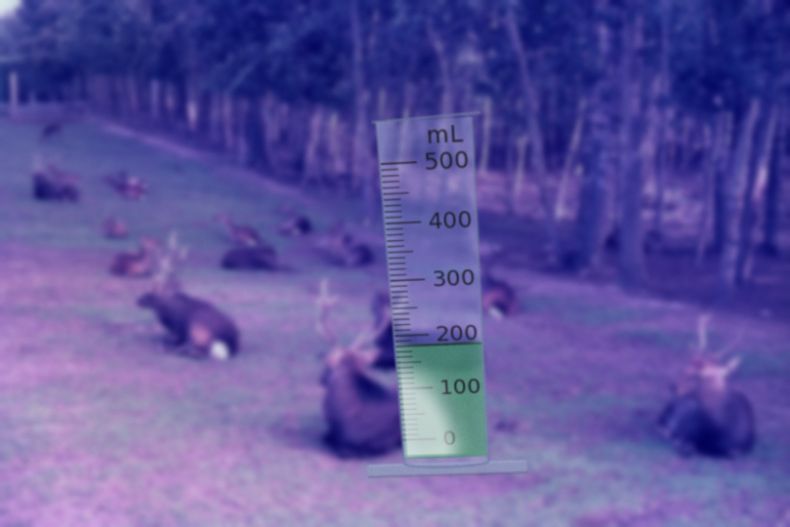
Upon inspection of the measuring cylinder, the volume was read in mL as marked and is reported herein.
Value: 180 mL
